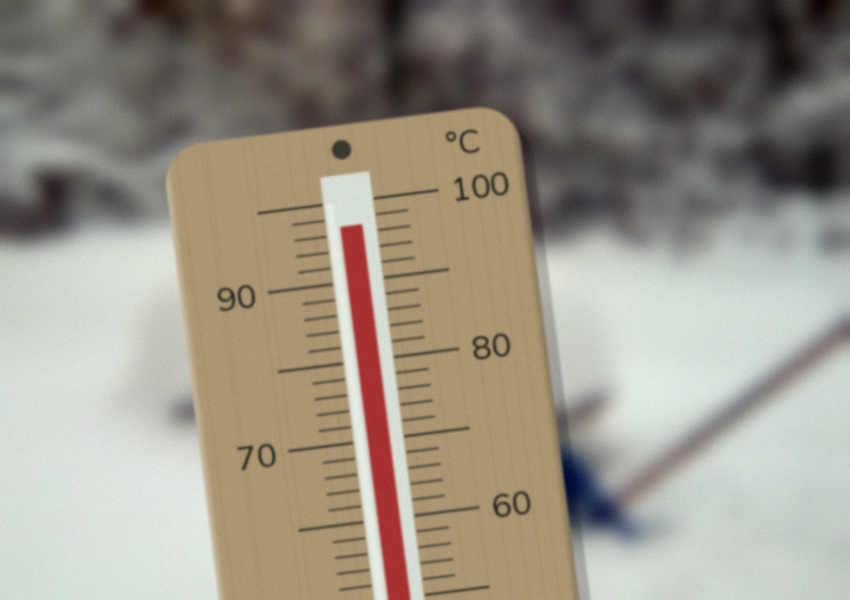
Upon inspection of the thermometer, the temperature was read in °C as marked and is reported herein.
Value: 97 °C
